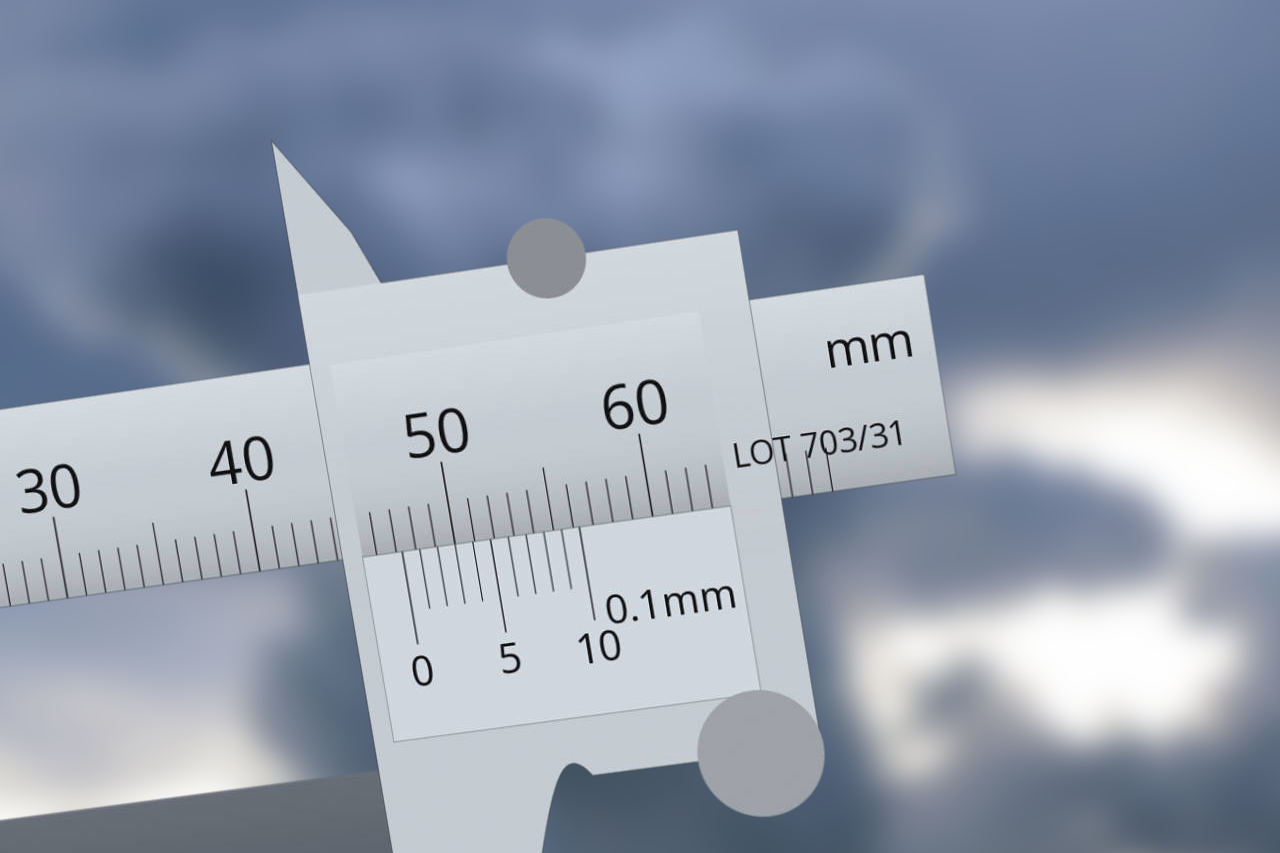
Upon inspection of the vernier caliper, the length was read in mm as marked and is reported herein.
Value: 47.3 mm
